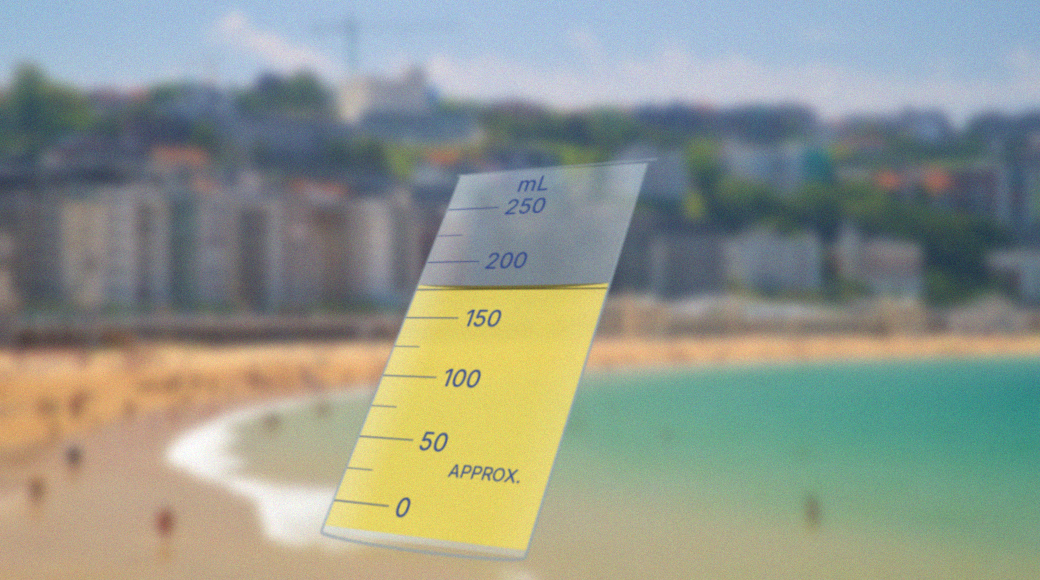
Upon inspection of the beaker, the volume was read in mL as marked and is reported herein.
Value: 175 mL
